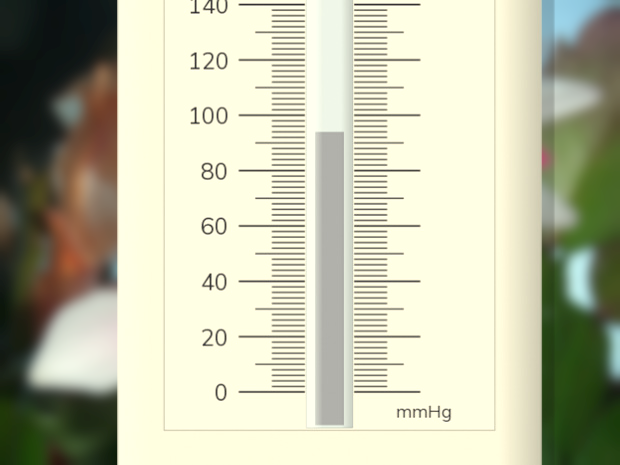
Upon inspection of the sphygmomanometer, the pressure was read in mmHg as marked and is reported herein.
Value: 94 mmHg
